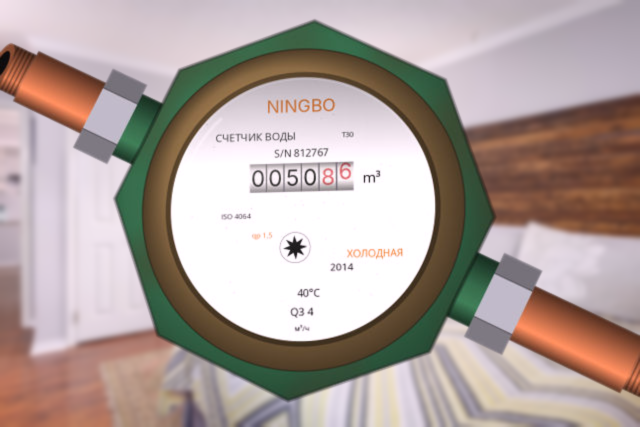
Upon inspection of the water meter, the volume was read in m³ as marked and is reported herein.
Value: 50.86 m³
